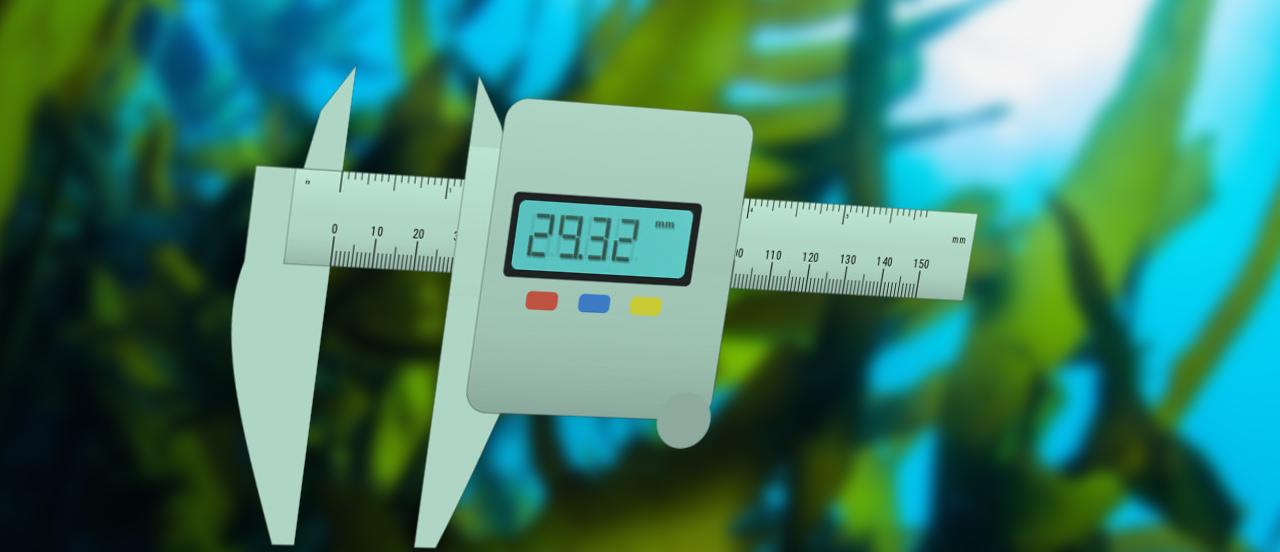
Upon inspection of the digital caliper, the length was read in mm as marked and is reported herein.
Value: 29.32 mm
